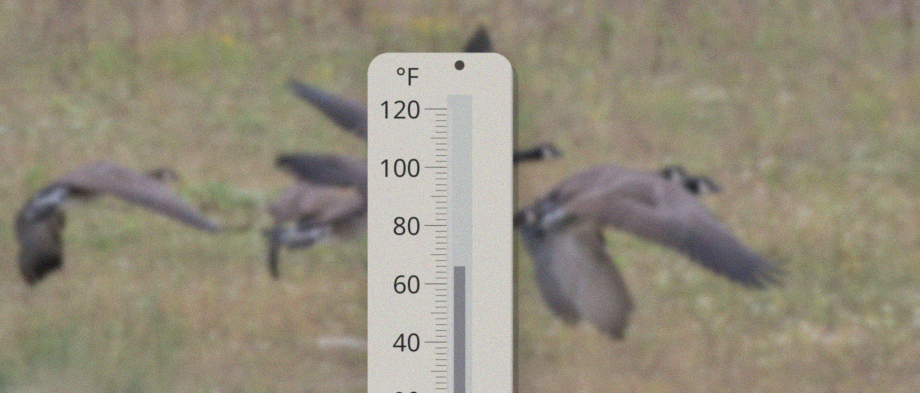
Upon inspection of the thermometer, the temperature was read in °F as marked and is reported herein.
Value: 66 °F
